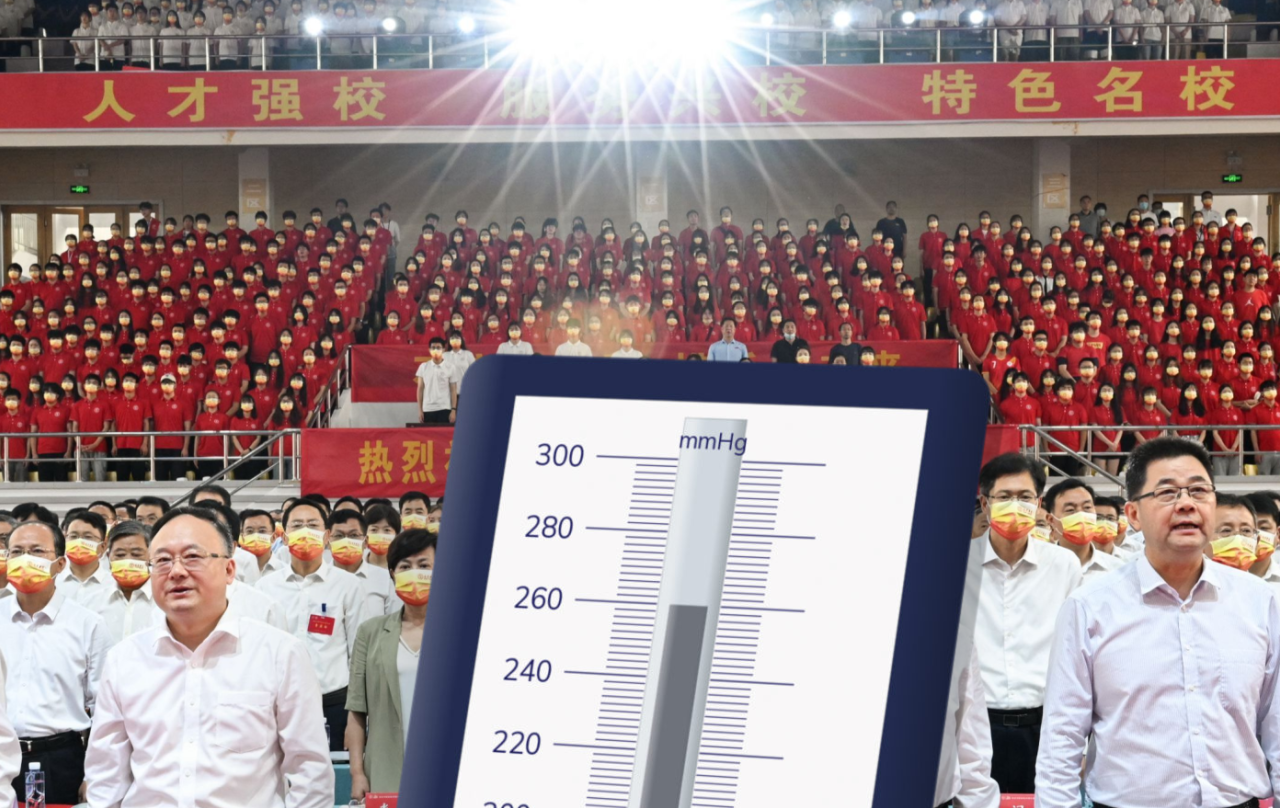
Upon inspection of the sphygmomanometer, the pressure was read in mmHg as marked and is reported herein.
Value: 260 mmHg
